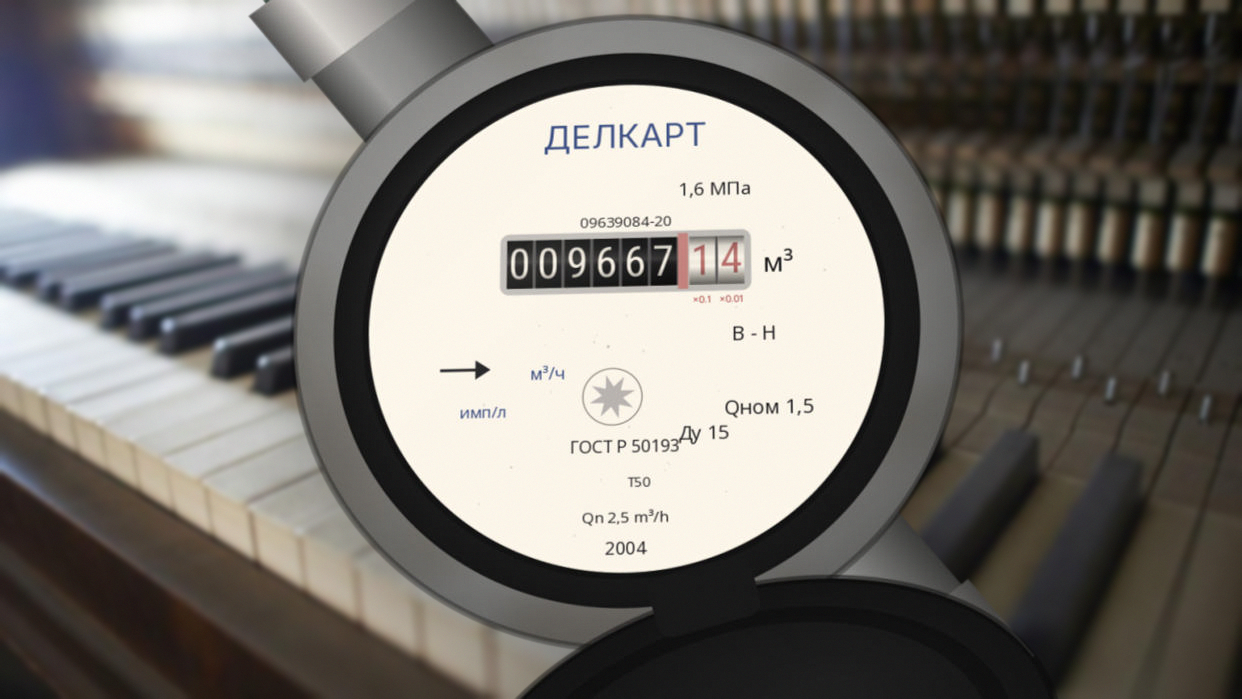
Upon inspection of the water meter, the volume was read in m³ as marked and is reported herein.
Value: 9667.14 m³
